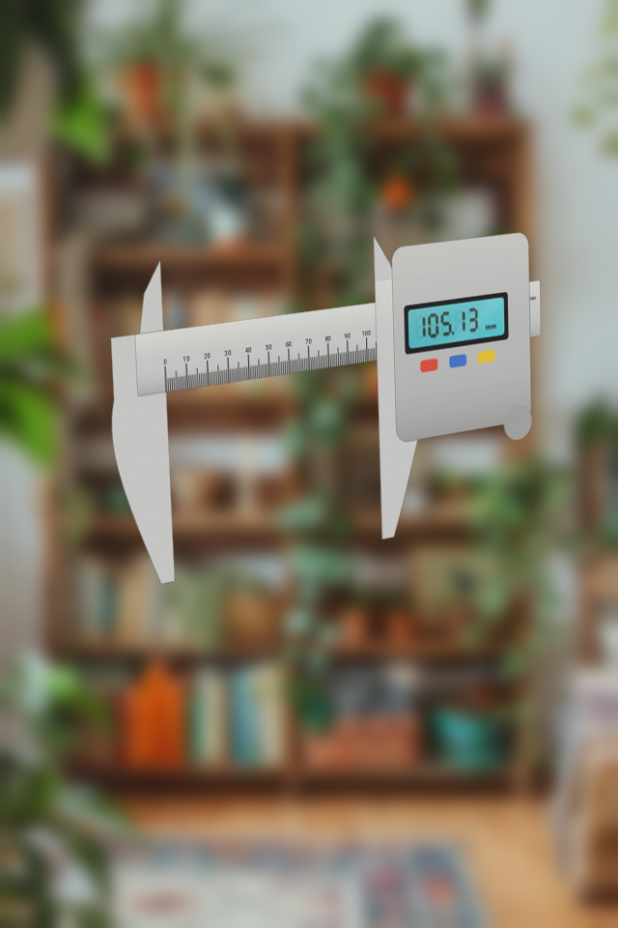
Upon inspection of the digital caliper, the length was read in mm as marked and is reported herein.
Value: 105.13 mm
